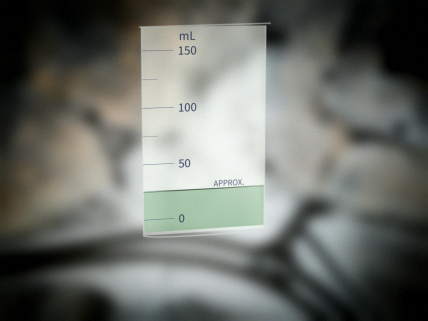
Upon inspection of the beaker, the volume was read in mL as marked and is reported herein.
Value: 25 mL
